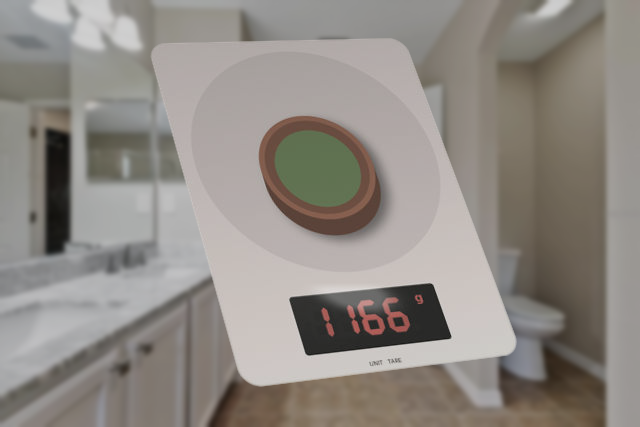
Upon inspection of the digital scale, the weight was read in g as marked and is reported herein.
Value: 1166 g
